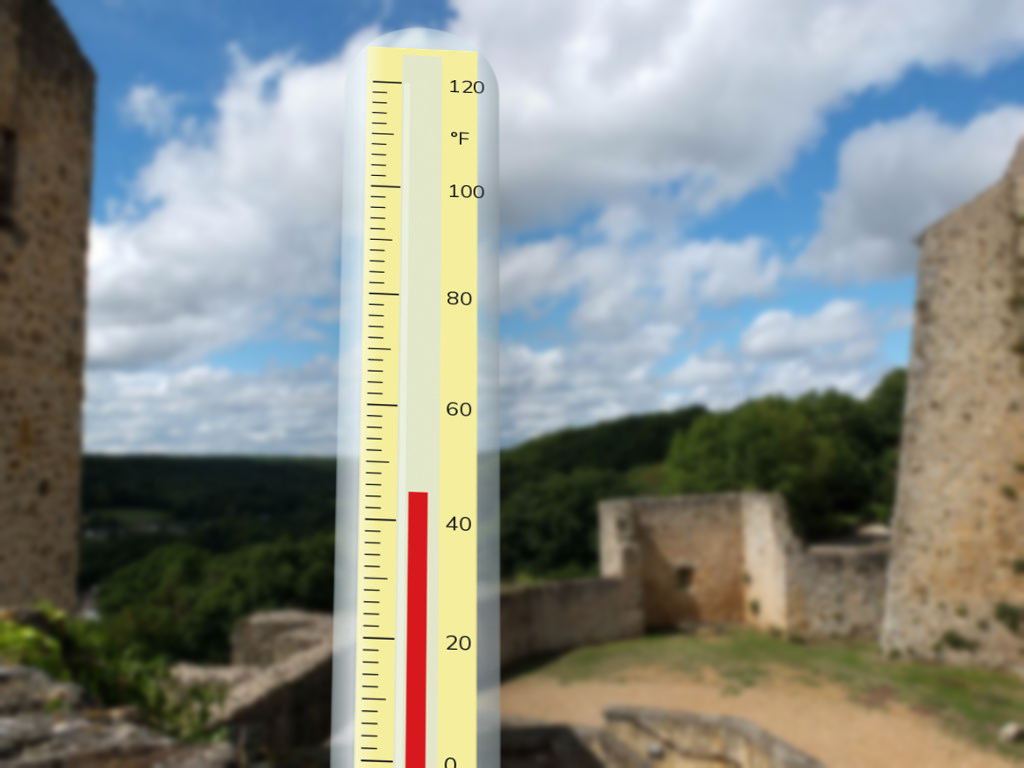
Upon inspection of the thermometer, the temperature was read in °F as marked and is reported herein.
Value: 45 °F
